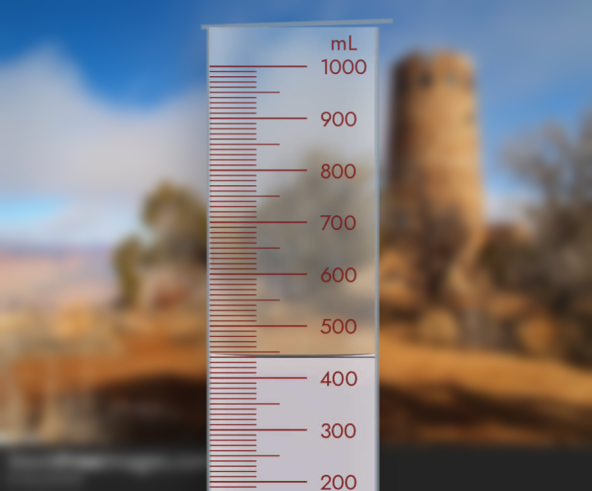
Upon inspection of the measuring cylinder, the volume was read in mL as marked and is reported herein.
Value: 440 mL
